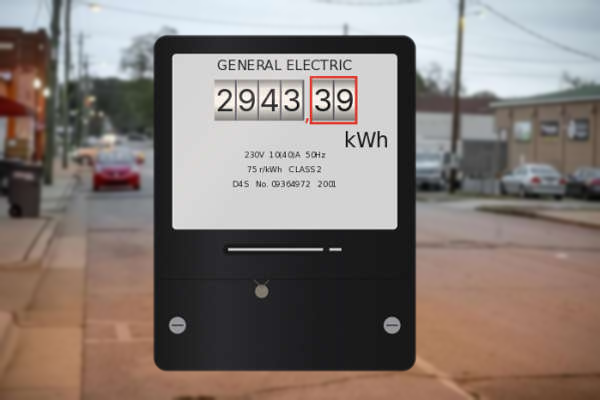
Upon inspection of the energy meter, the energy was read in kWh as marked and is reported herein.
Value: 2943.39 kWh
